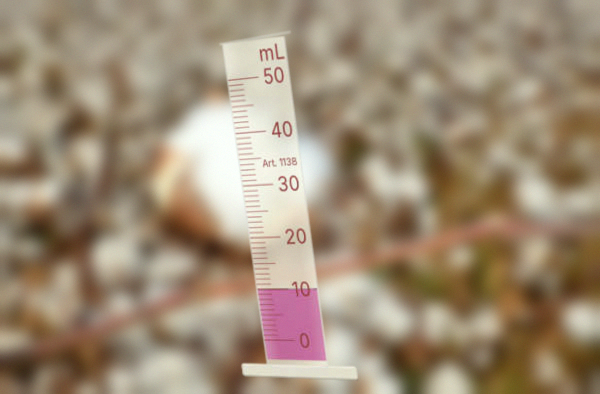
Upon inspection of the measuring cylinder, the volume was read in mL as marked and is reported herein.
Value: 10 mL
